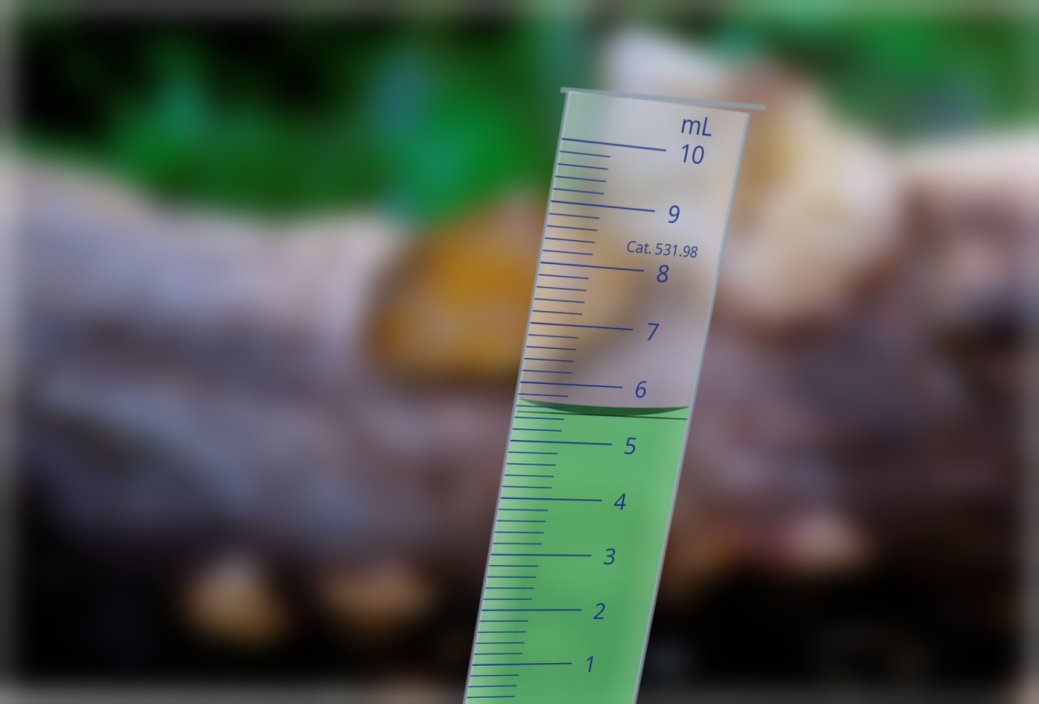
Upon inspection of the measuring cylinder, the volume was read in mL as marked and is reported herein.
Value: 5.5 mL
